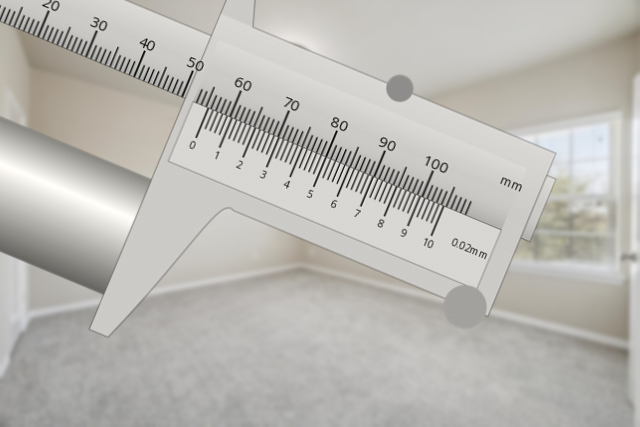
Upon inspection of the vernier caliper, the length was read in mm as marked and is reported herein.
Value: 55.5 mm
